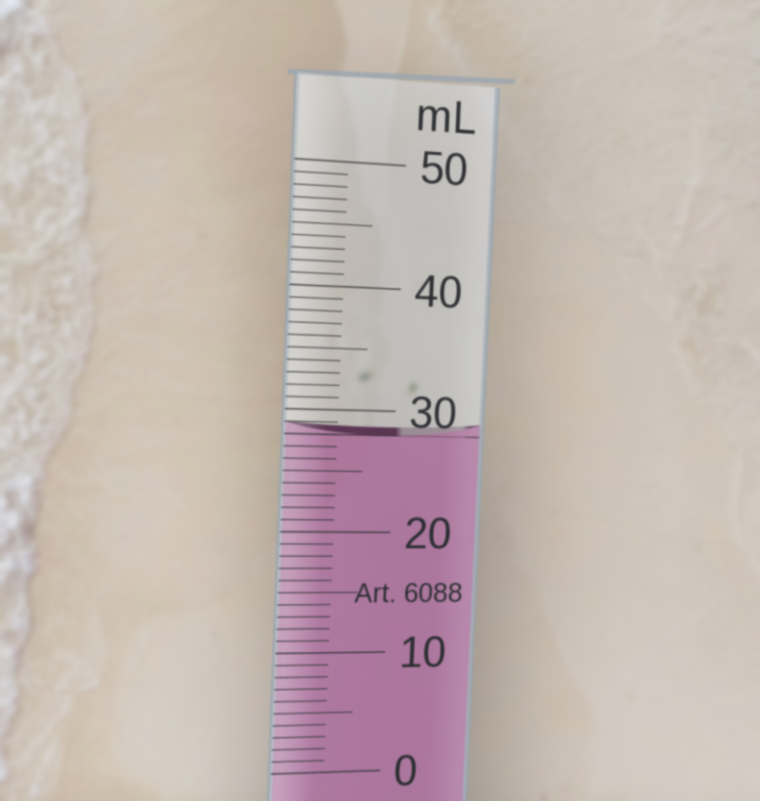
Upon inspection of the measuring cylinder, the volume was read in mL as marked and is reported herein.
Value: 28 mL
